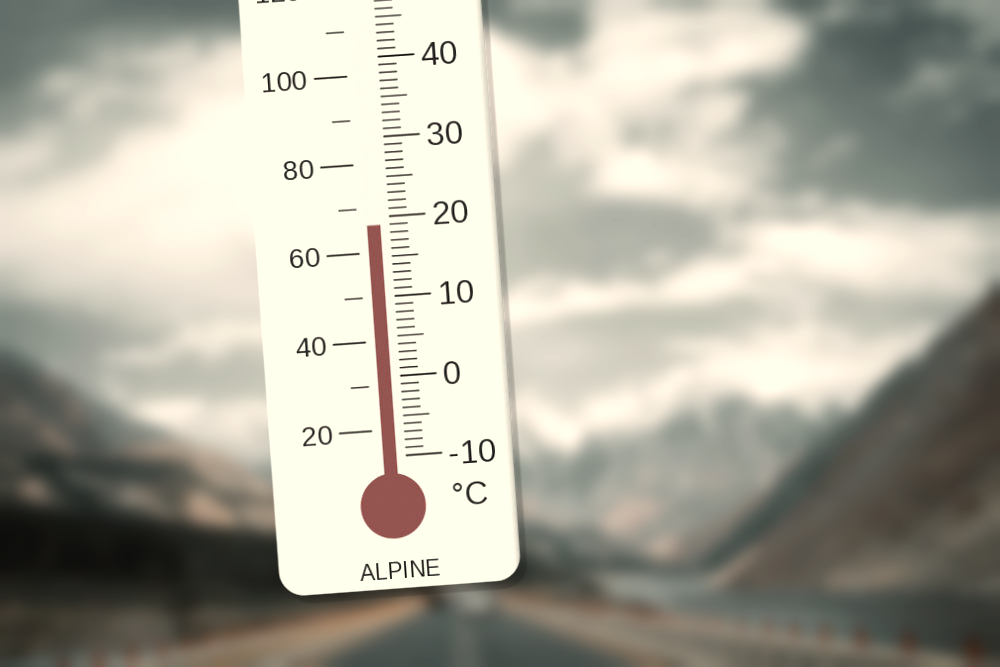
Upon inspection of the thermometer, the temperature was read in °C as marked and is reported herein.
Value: 19 °C
